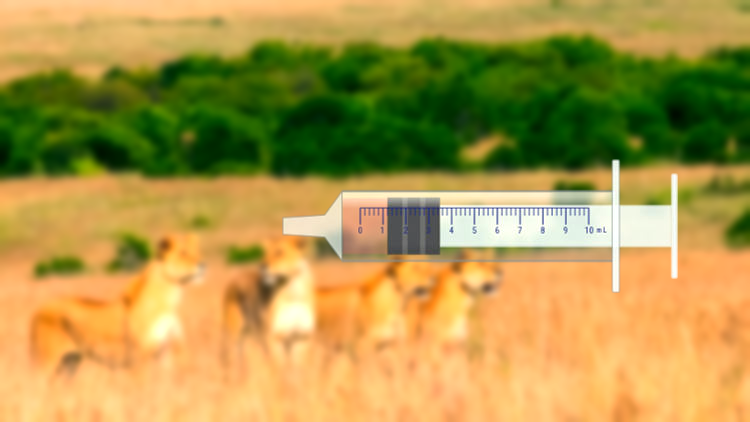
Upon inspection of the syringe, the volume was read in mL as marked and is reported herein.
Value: 1.2 mL
